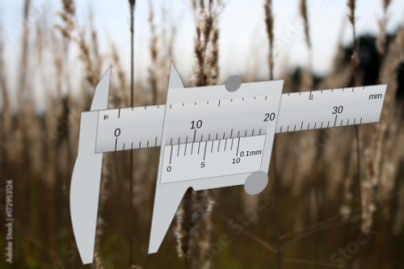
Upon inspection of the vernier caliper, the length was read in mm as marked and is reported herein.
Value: 7.2 mm
